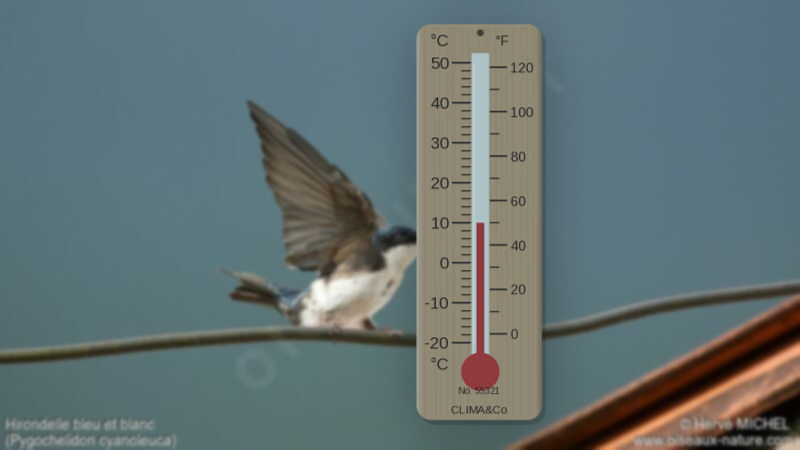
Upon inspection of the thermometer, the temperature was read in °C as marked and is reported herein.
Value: 10 °C
